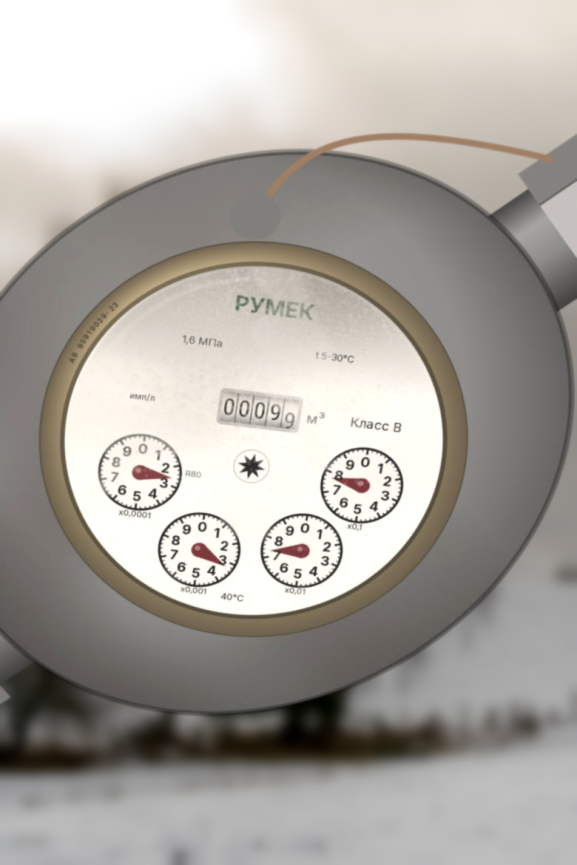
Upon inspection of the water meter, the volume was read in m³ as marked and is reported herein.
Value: 98.7732 m³
